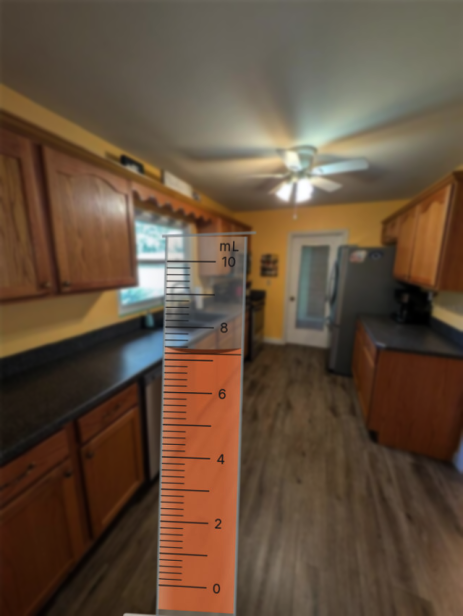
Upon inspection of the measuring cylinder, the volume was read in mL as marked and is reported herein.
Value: 7.2 mL
